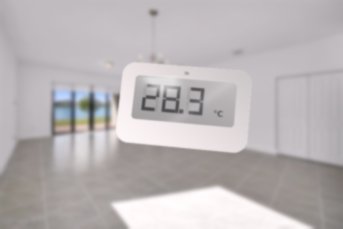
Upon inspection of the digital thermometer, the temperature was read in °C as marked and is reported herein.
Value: 28.3 °C
